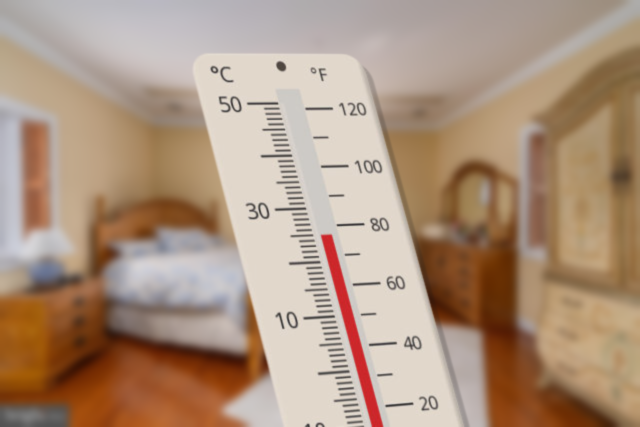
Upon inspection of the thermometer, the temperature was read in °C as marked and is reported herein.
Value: 25 °C
